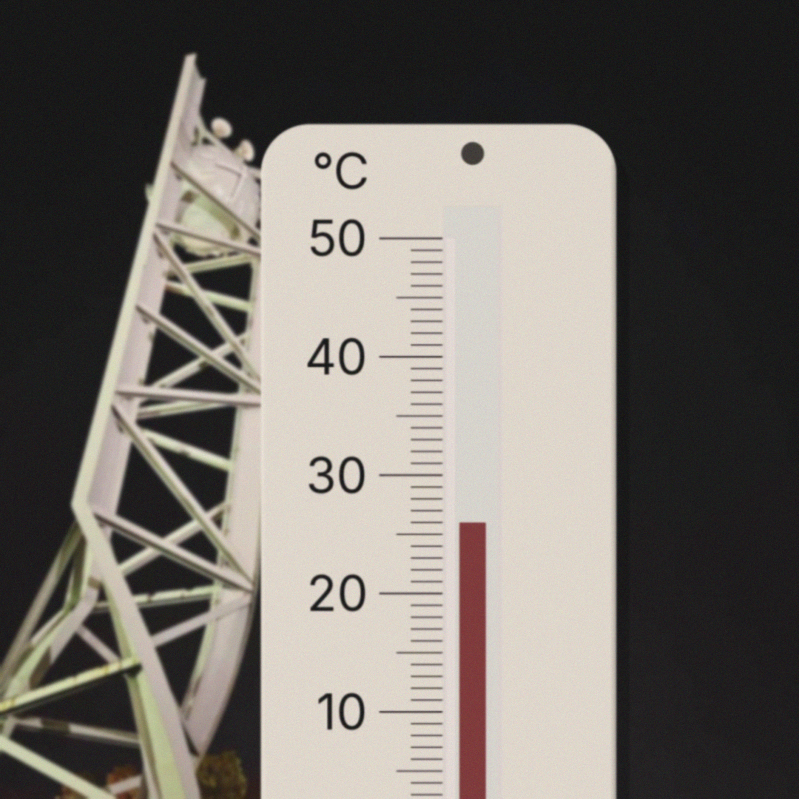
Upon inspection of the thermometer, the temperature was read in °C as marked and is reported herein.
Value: 26 °C
